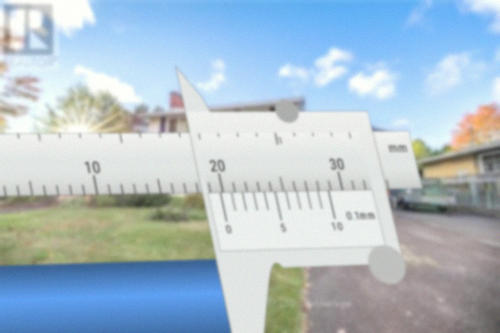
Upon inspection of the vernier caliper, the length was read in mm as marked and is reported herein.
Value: 19.8 mm
